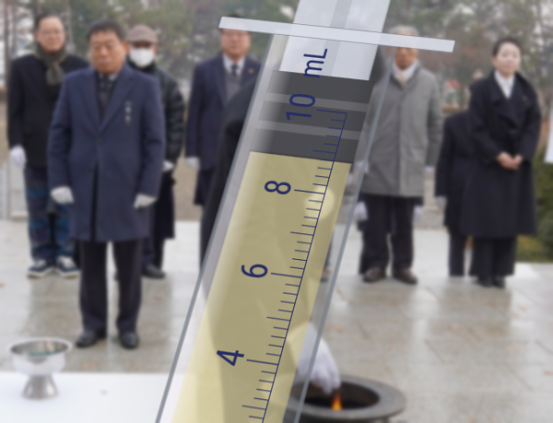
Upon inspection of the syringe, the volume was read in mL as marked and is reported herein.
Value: 8.8 mL
